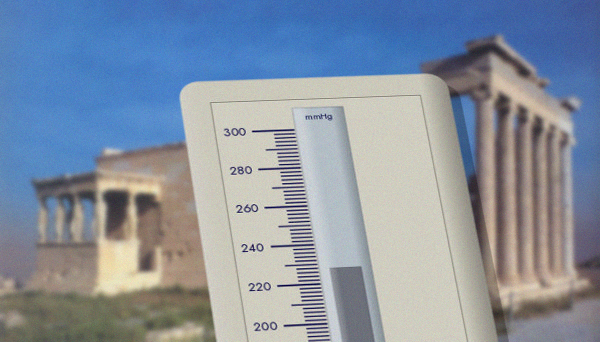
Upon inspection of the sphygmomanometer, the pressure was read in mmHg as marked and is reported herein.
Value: 228 mmHg
